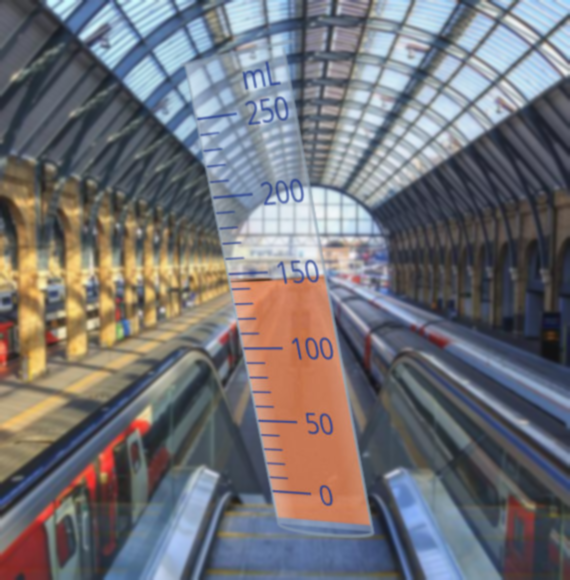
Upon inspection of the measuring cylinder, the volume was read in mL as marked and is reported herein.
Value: 145 mL
